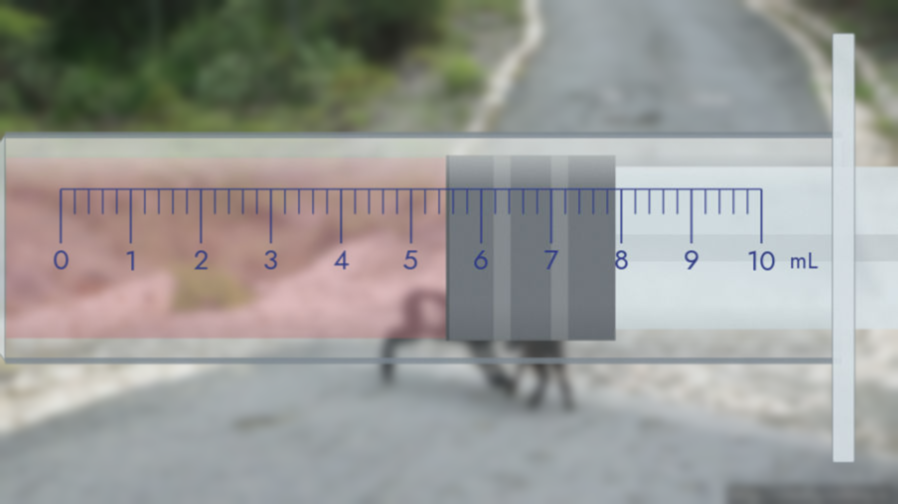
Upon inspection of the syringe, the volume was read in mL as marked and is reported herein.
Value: 5.5 mL
